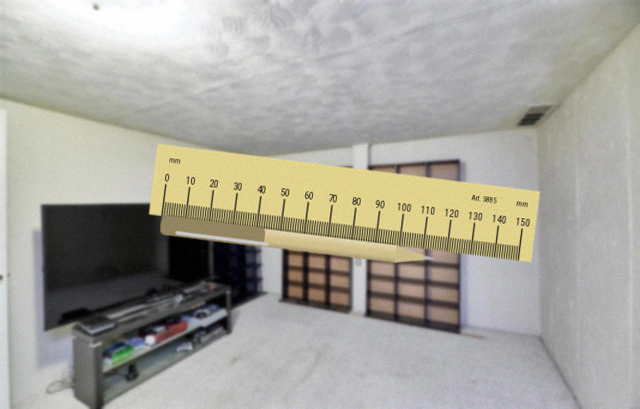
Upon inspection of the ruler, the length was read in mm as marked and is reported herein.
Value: 115 mm
